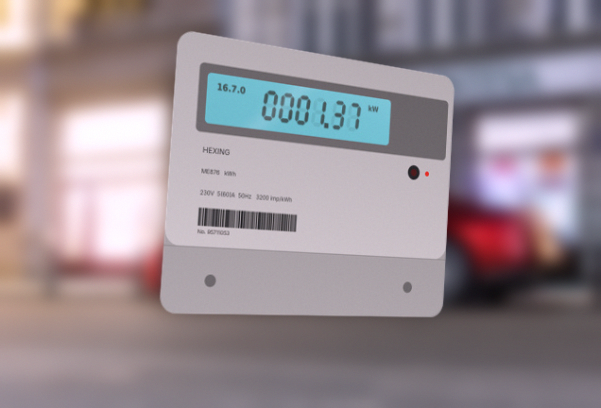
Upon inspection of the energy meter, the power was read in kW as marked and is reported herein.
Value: 1.37 kW
